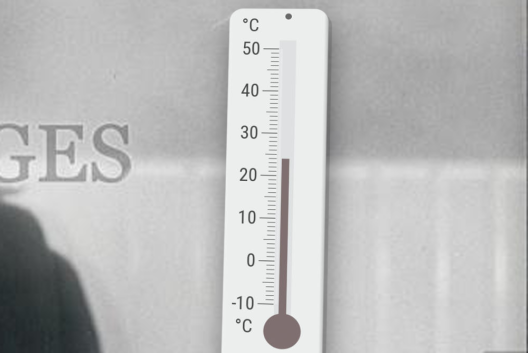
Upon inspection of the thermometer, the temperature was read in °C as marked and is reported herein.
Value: 24 °C
